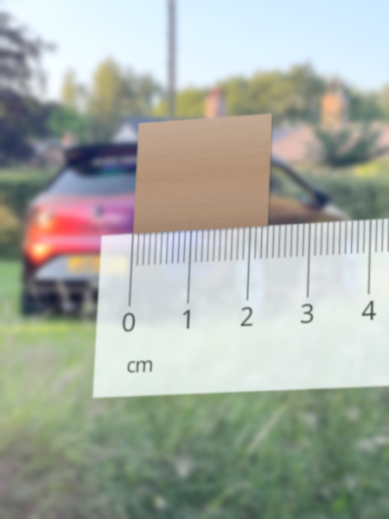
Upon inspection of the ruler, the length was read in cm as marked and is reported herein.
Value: 2.3 cm
